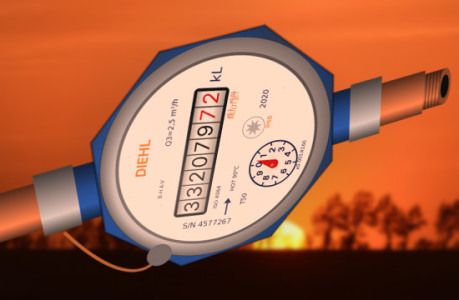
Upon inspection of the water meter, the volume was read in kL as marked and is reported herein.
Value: 332079.720 kL
